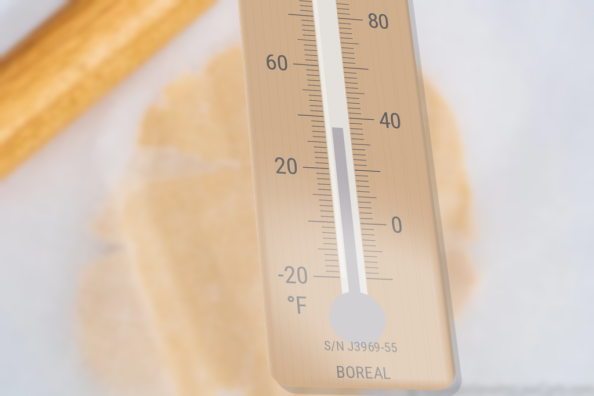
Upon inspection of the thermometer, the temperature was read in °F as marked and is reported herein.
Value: 36 °F
